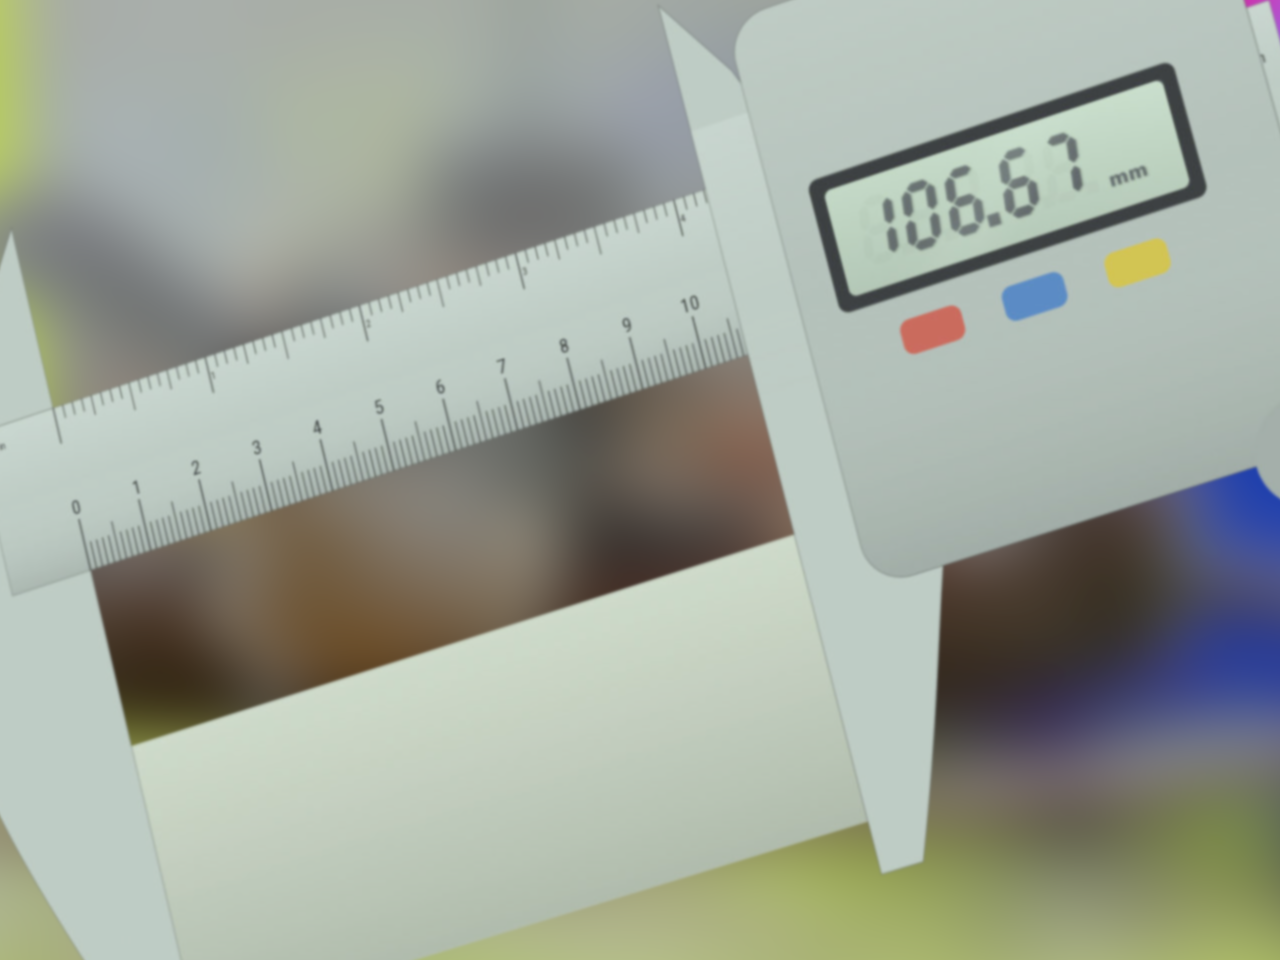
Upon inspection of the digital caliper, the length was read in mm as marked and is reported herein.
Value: 106.67 mm
